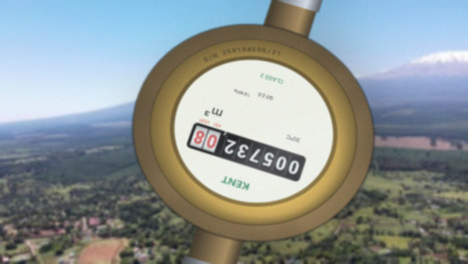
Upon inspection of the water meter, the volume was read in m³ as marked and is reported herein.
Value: 5732.08 m³
